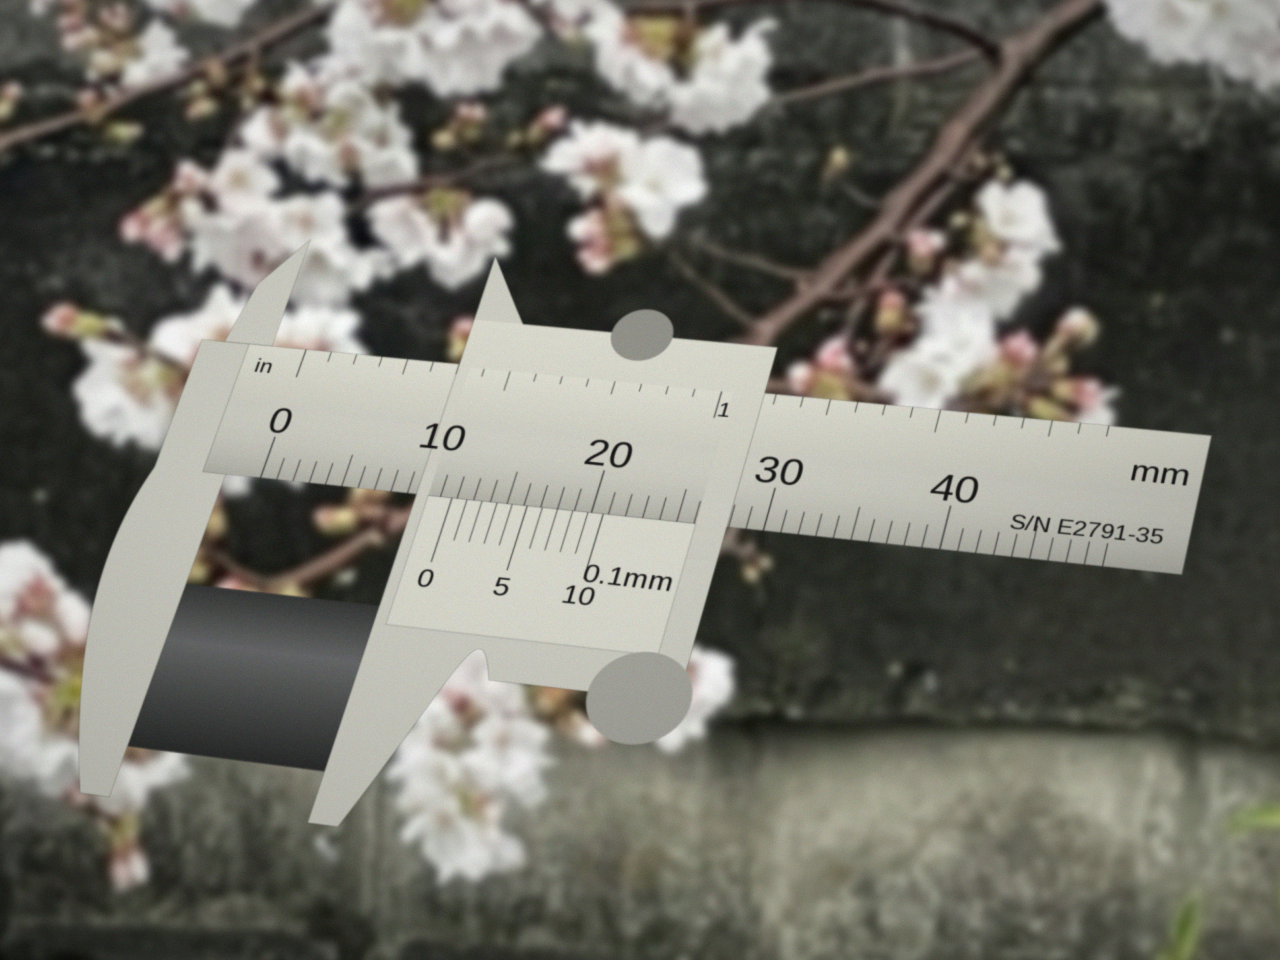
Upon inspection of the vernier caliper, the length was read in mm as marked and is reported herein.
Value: 11.7 mm
